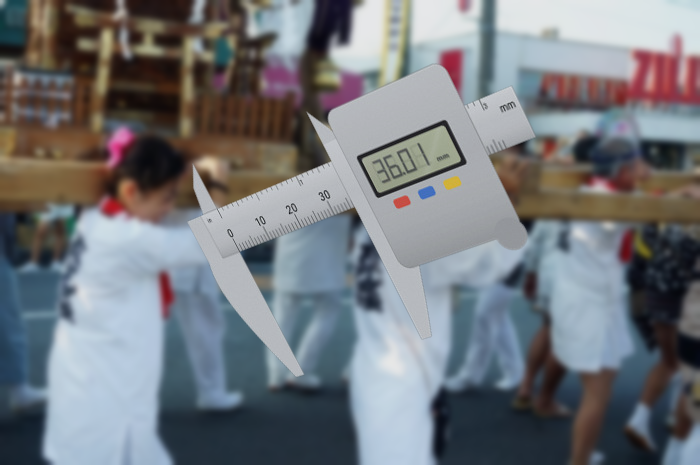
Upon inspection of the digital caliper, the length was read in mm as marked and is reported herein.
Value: 36.01 mm
